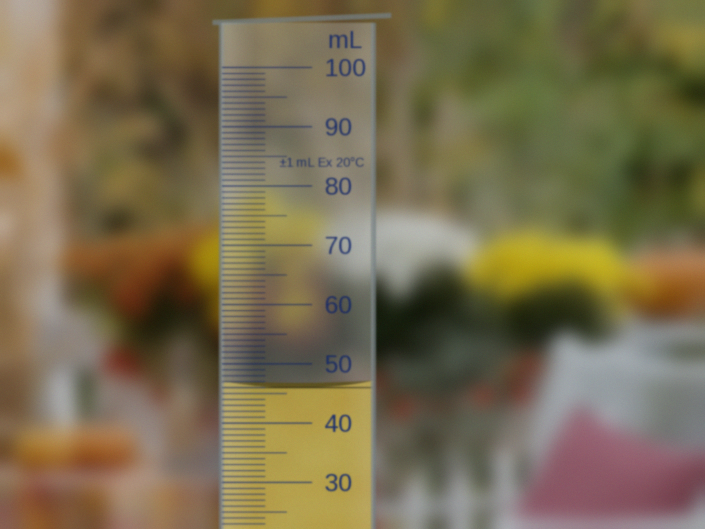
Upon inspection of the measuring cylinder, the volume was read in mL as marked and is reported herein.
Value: 46 mL
